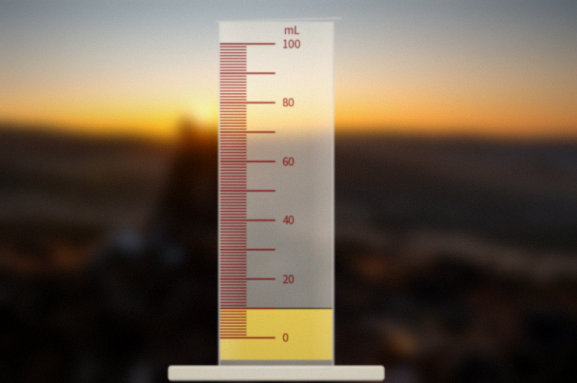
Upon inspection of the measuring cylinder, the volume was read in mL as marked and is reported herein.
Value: 10 mL
